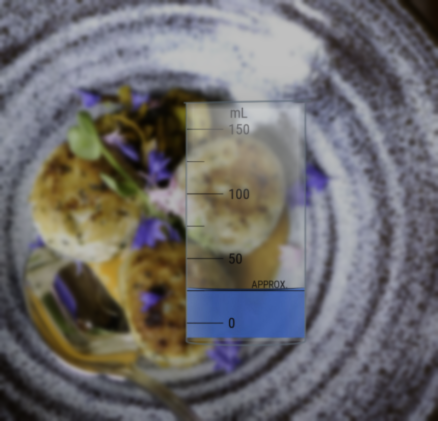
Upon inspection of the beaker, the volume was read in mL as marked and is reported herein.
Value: 25 mL
